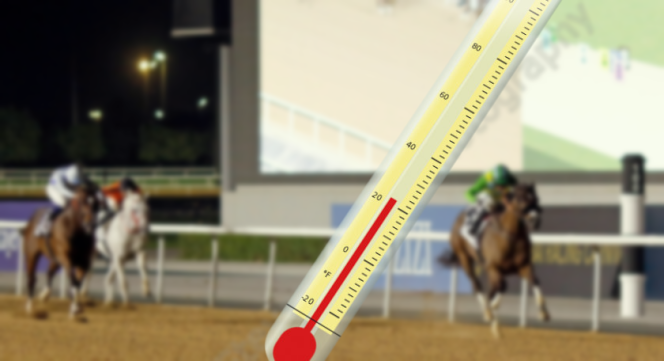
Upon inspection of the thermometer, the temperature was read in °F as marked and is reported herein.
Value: 22 °F
